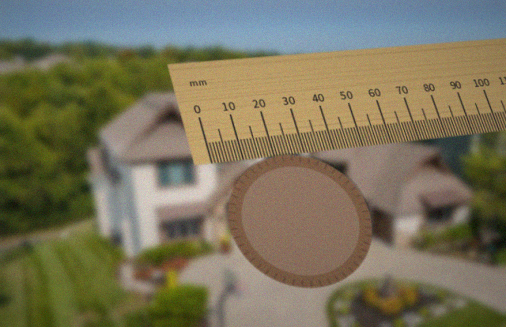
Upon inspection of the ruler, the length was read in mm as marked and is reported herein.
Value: 45 mm
